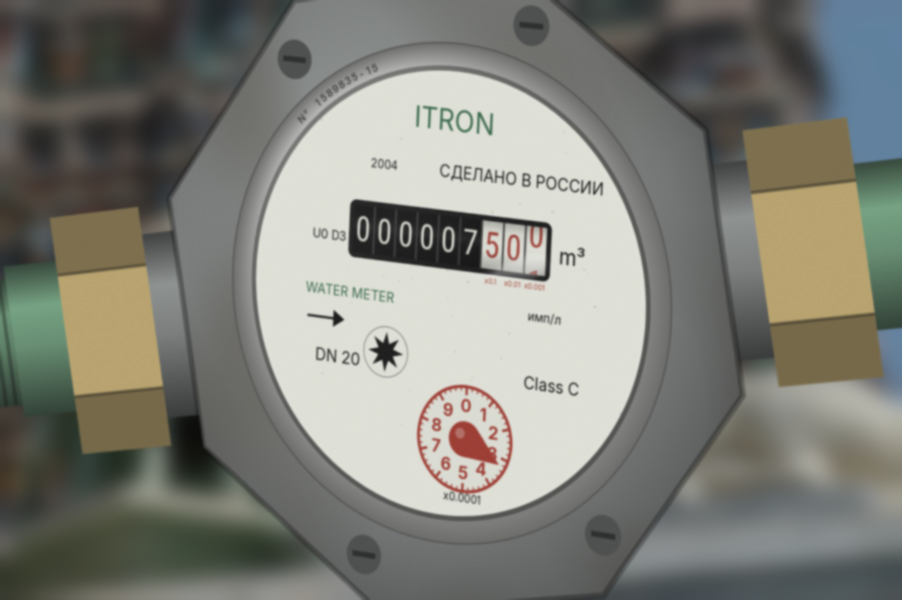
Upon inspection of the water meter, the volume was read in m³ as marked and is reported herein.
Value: 7.5003 m³
